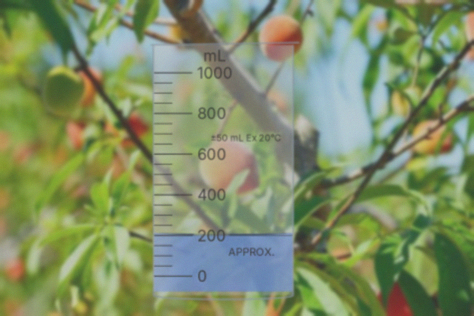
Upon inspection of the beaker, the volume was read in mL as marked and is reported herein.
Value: 200 mL
